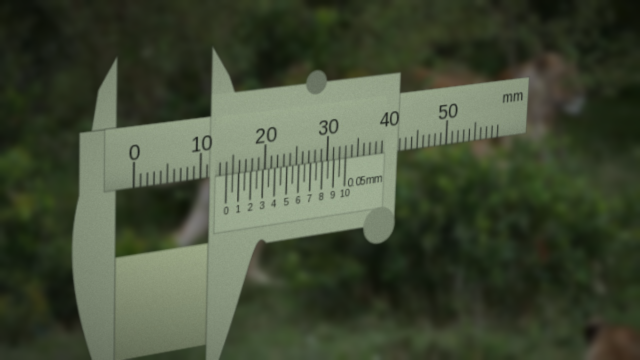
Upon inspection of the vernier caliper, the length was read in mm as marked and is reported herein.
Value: 14.0 mm
